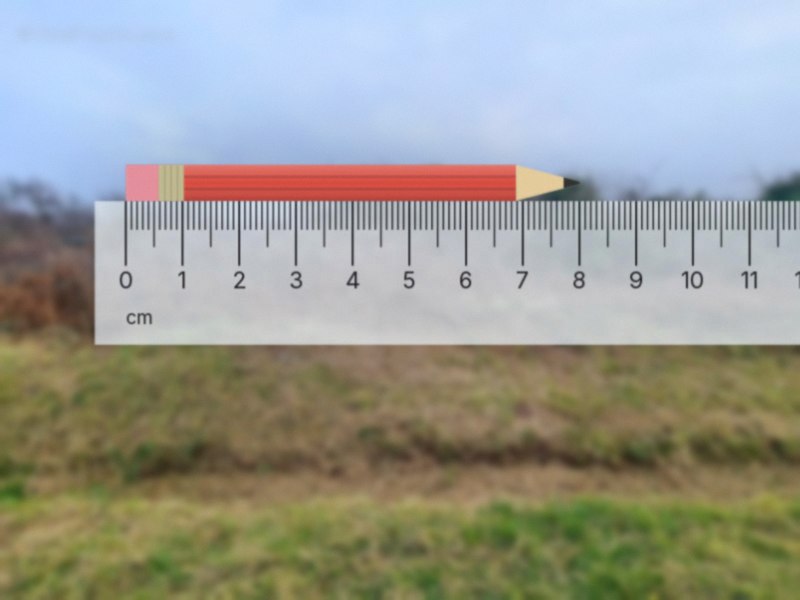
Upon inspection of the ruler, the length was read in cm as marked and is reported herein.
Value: 8 cm
